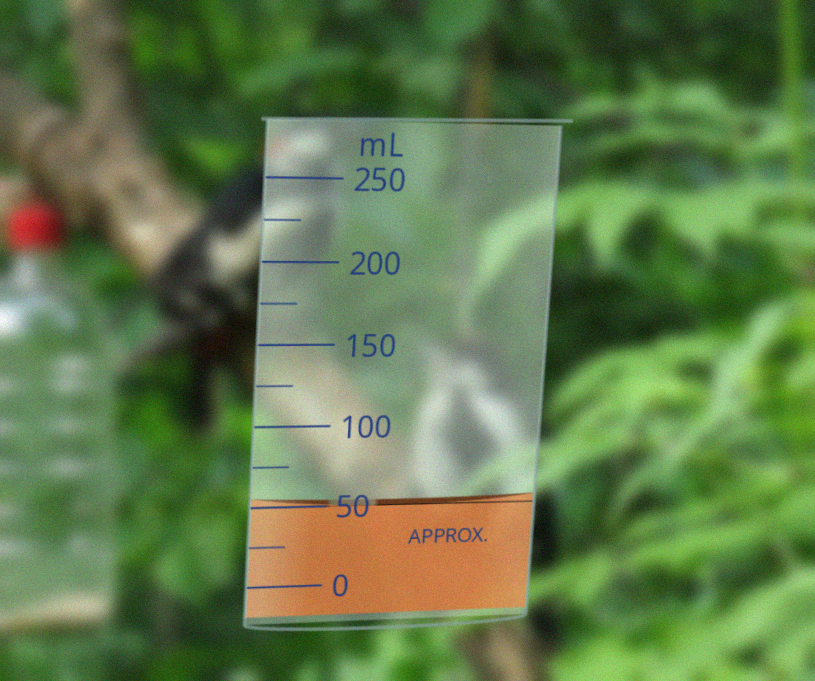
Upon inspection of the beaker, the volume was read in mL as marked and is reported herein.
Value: 50 mL
